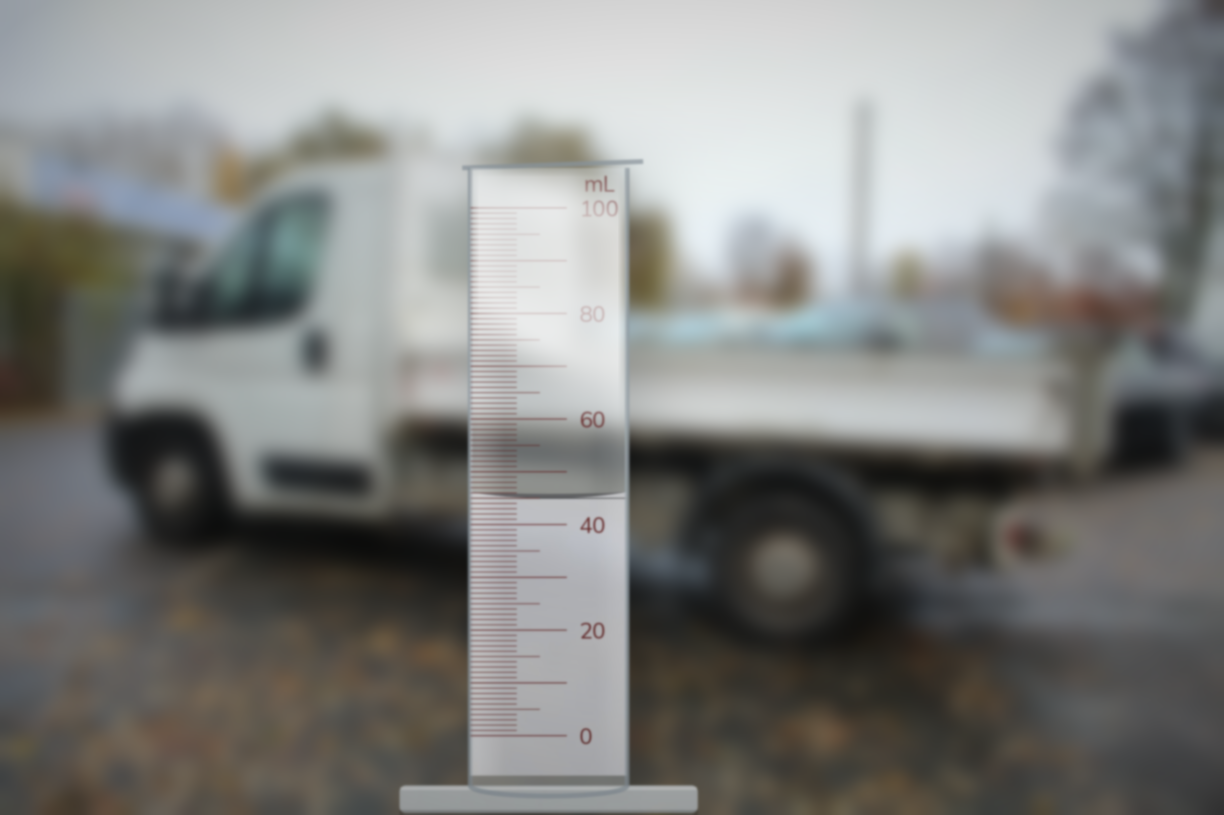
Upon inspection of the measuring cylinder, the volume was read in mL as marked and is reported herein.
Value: 45 mL
